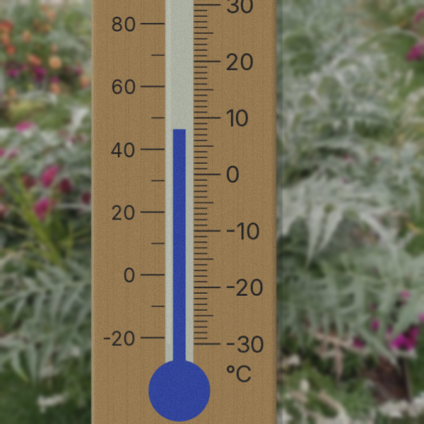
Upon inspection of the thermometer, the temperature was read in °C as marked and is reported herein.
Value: 8 °C
